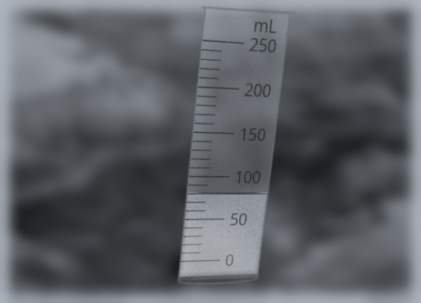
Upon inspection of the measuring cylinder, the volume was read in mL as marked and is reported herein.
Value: 80 mL
